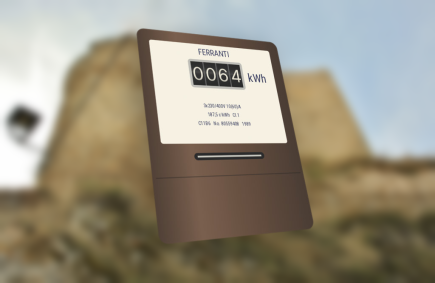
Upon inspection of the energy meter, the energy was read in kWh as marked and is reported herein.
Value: 64 kWh
